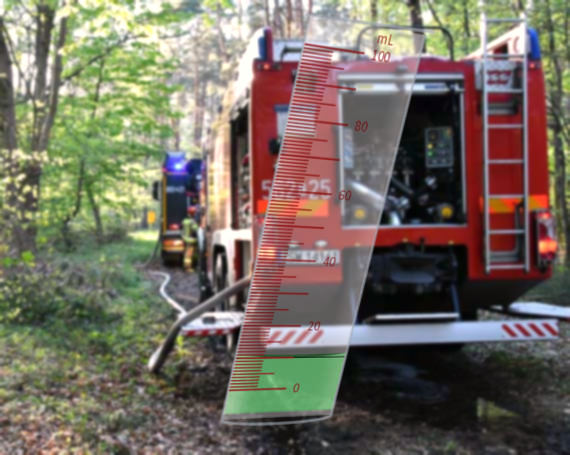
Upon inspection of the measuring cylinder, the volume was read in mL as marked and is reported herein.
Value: 10 mL
